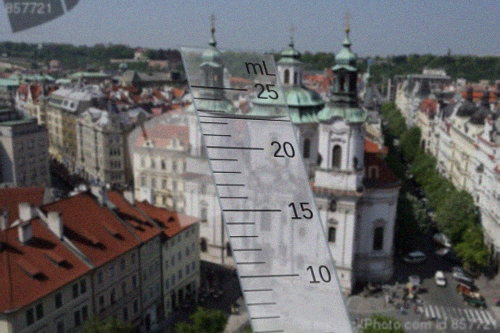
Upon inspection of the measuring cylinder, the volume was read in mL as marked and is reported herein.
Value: 22.5 mL
